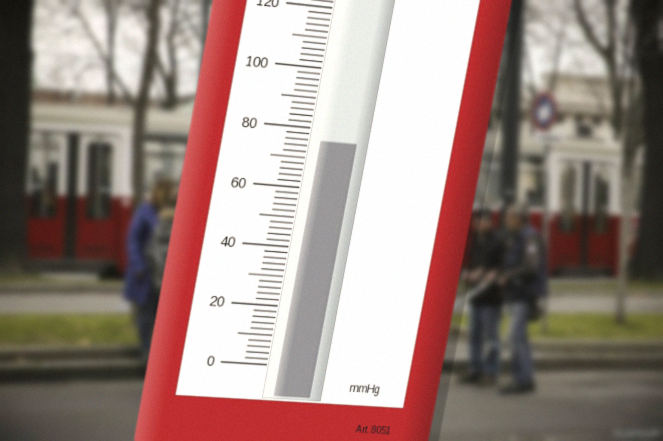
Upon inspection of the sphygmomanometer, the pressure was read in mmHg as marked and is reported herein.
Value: 76 mmHg
